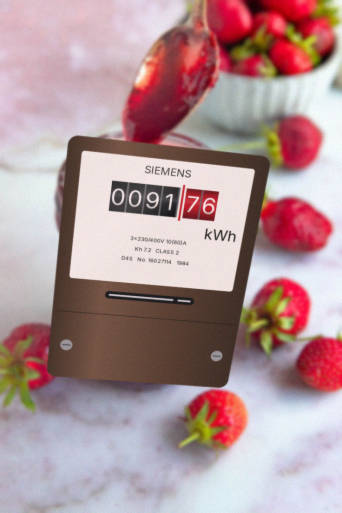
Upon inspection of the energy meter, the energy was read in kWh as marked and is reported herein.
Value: 91.76 kWh
